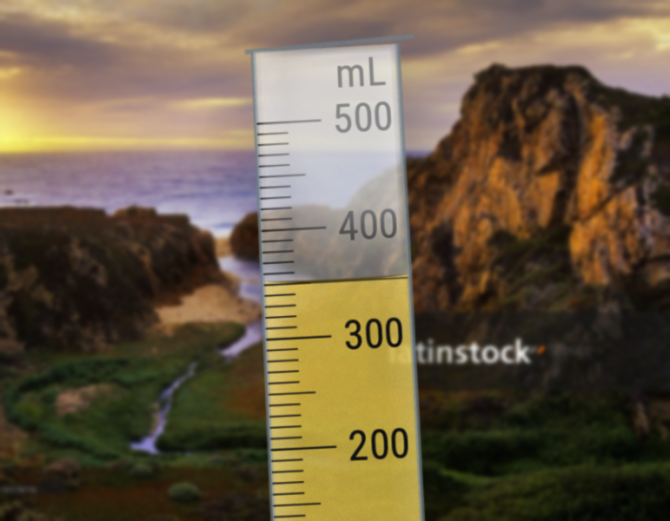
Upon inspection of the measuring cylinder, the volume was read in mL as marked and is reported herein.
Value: 350 mL
